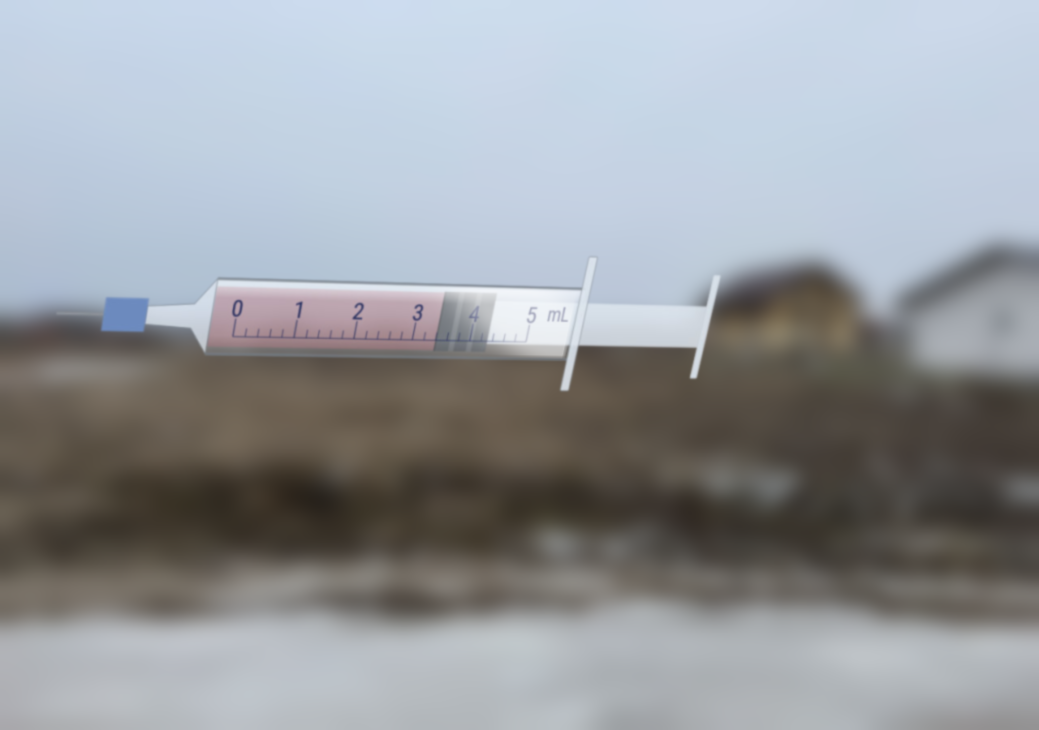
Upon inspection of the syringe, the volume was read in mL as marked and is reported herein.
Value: 3.4 mL
